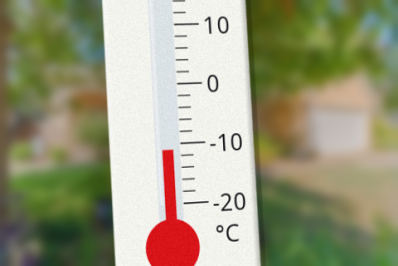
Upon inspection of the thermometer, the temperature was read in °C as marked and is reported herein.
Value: -11 °C
